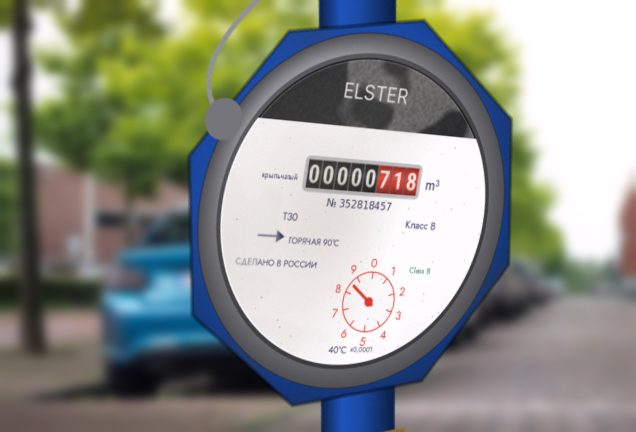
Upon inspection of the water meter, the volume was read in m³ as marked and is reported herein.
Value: 0.7188 m³
